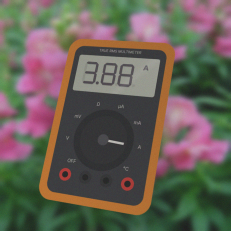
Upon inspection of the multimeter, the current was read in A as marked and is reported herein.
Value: 3.88 A
